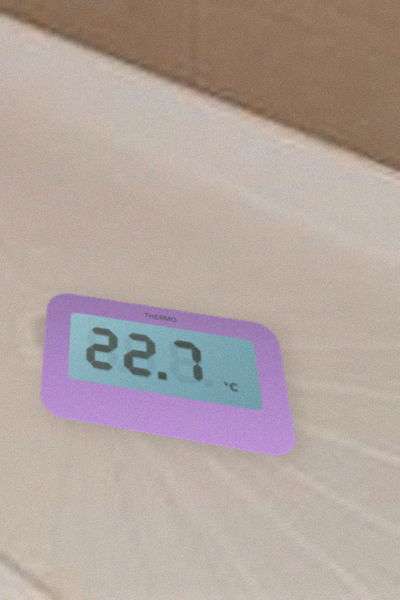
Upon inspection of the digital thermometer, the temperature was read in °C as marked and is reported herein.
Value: 22.7 °C
